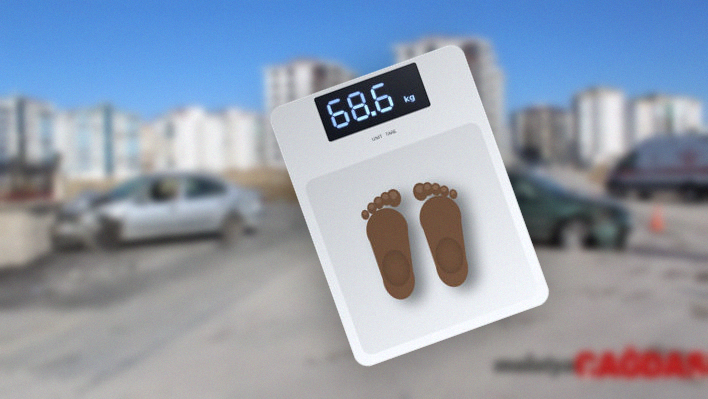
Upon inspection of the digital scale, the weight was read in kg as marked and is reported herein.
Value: 68.6 kg
